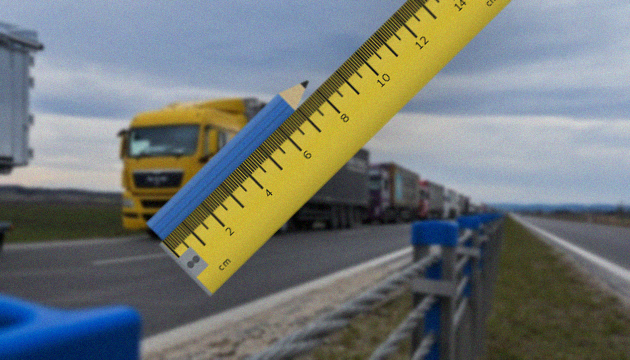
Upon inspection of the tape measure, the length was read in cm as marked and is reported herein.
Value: 8 cm
